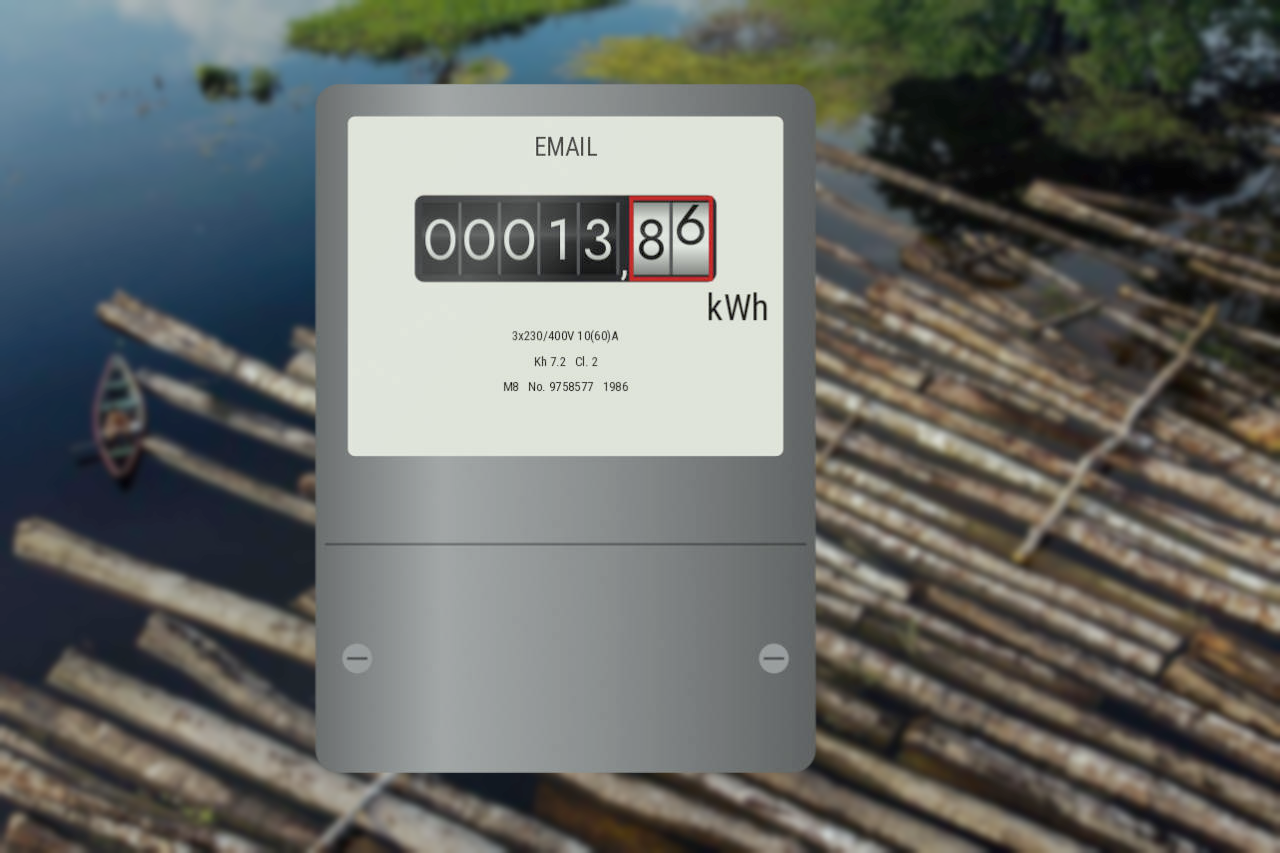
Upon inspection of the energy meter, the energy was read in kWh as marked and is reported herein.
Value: 13.86 kWh
